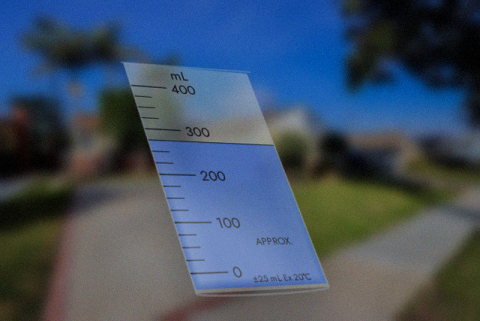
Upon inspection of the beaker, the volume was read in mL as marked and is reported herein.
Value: 275 mL
